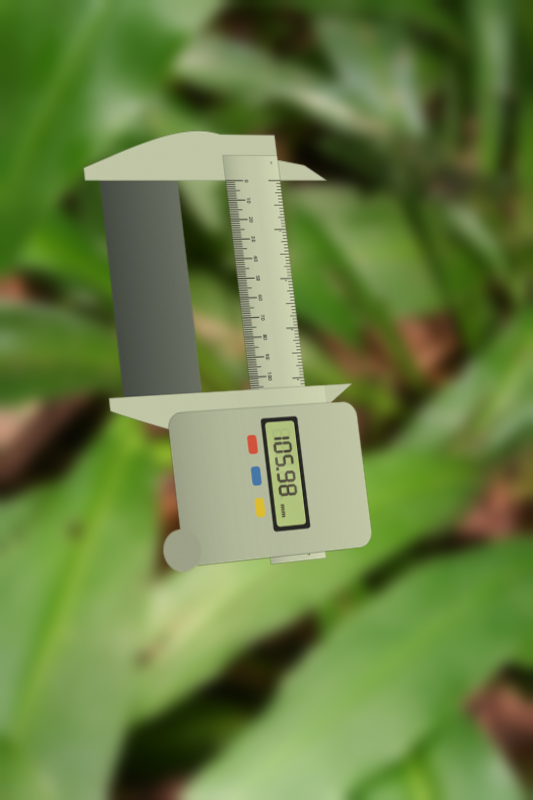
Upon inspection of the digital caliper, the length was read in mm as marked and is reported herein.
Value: 105.98 mm
